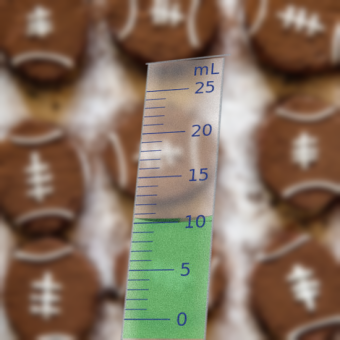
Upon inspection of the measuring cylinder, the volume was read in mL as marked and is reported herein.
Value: 10 mL
